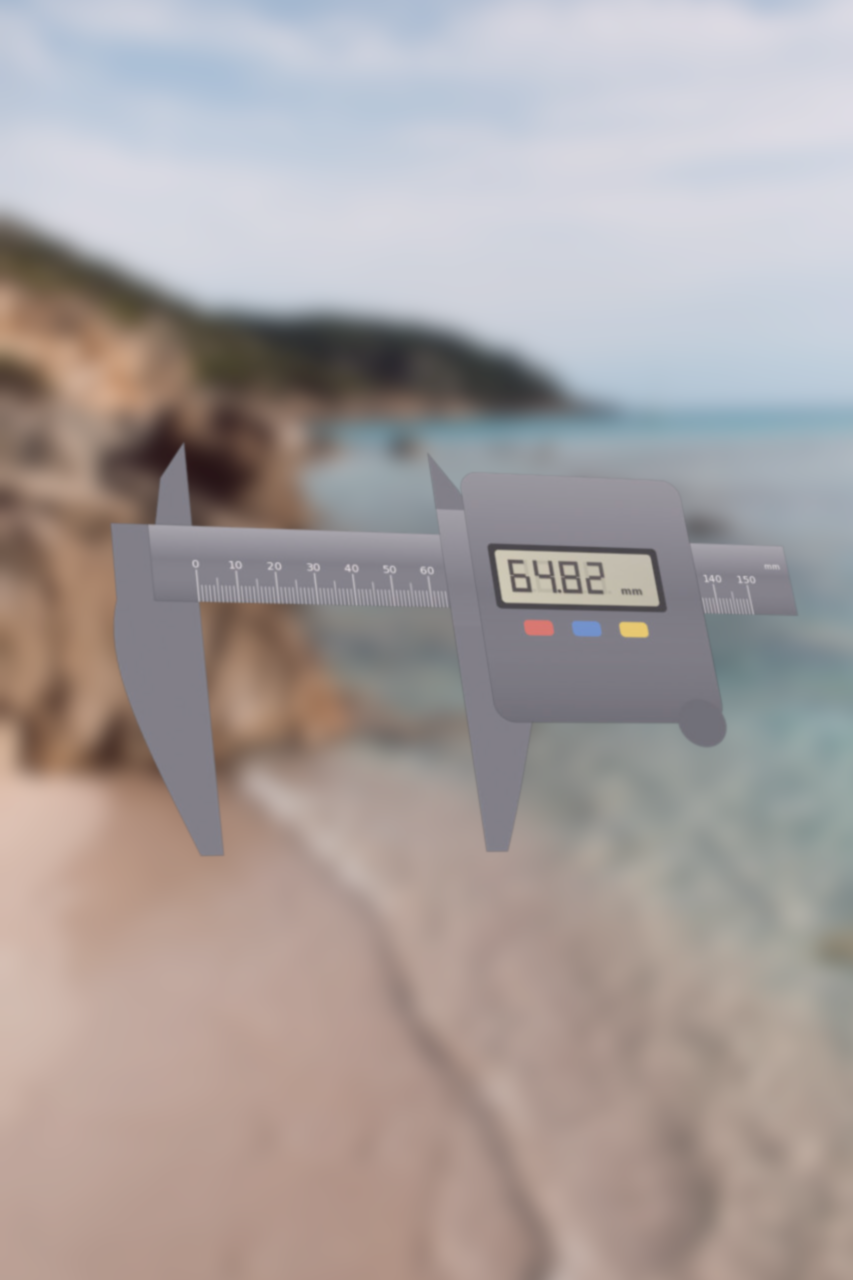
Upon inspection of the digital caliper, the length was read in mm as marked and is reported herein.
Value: 64.82 mm
